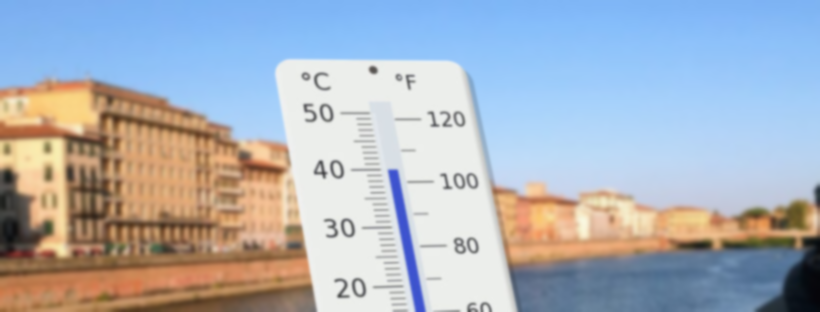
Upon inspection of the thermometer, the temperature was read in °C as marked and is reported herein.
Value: 40 °C
